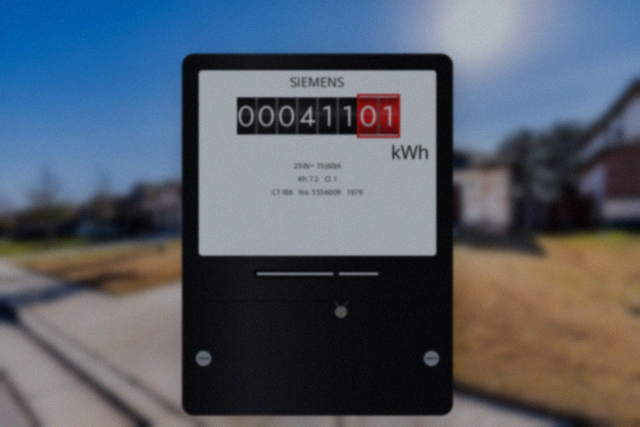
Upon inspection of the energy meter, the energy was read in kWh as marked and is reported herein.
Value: 411.01 kWh
